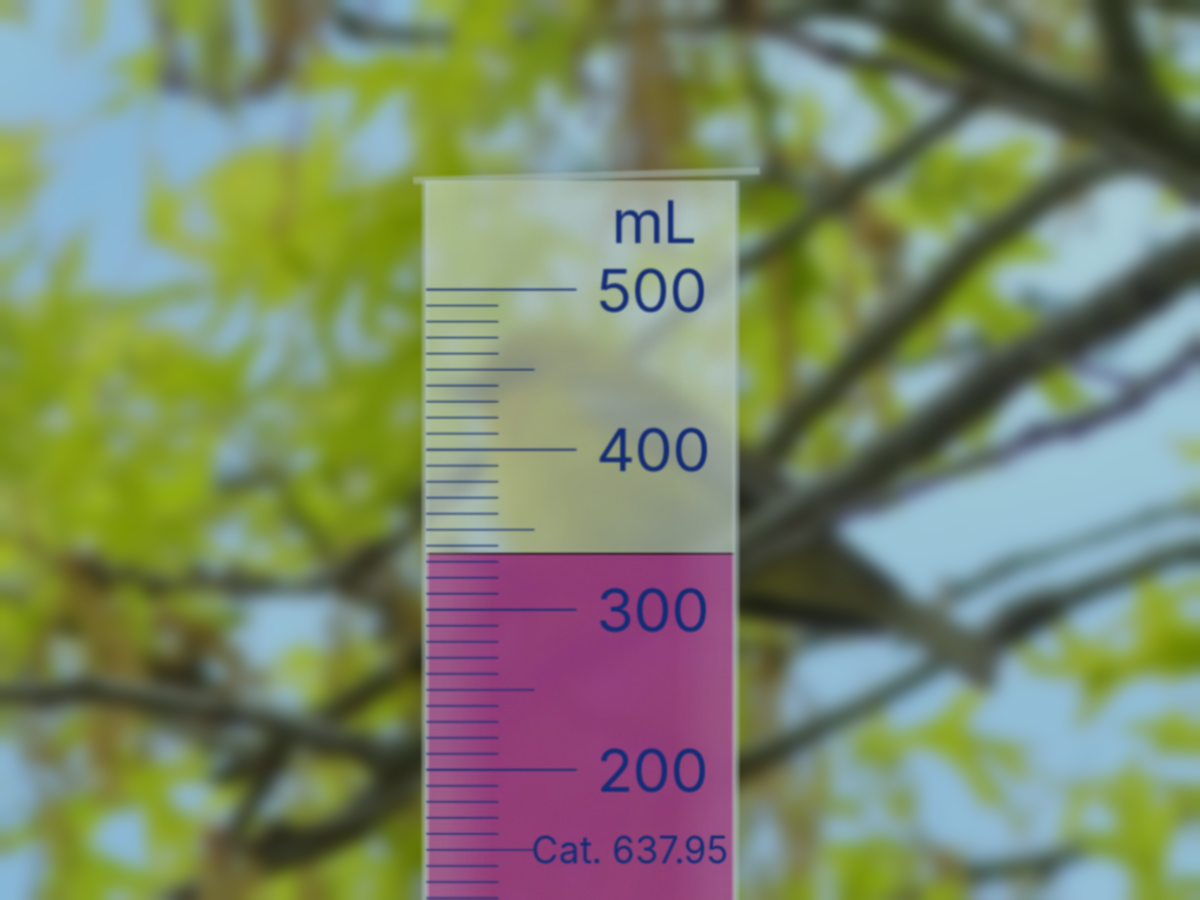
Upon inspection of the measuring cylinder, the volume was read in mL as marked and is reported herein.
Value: 335 mL
